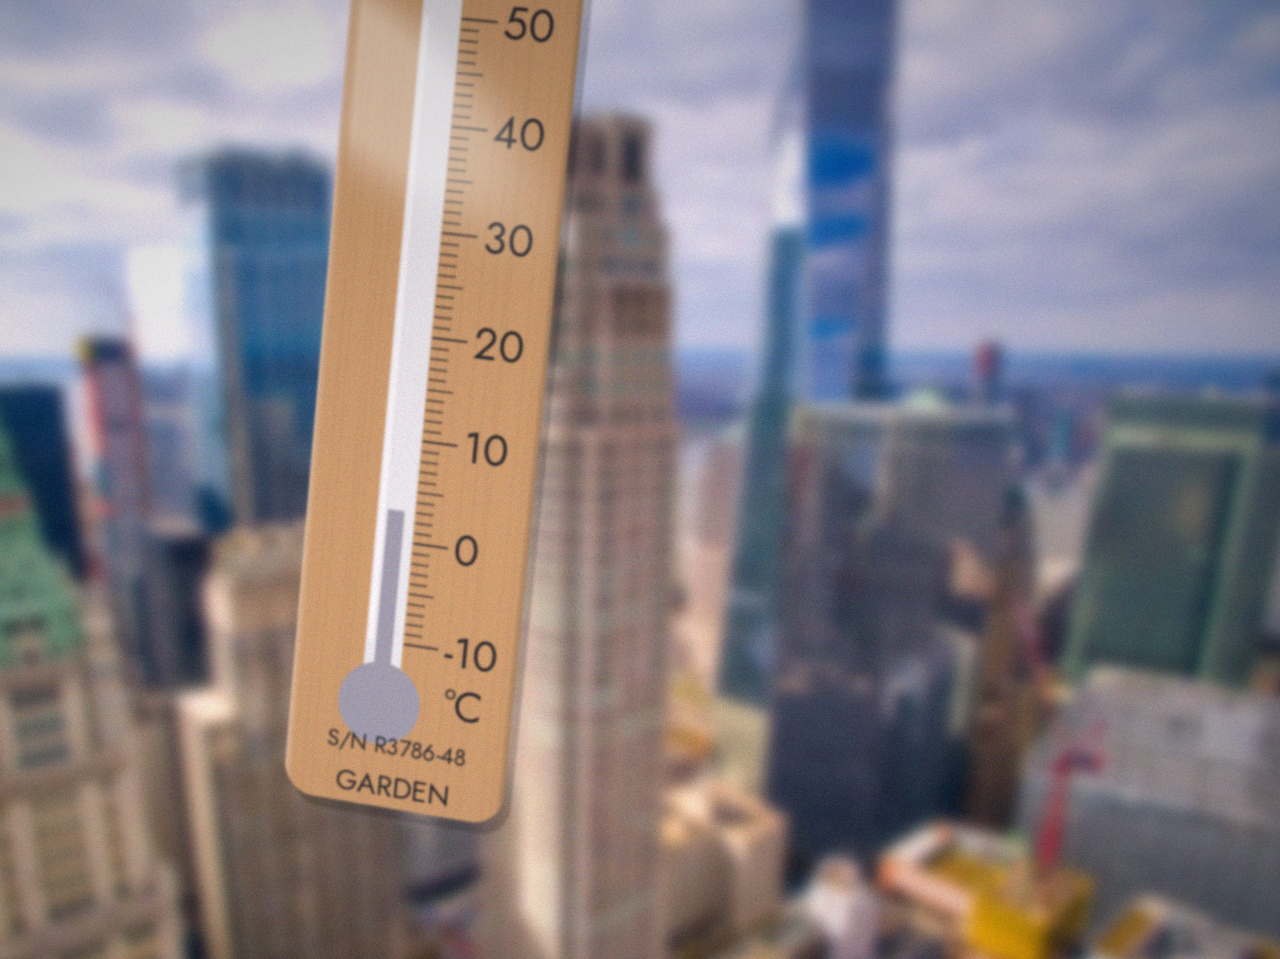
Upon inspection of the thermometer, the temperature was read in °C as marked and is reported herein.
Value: 3 °C
